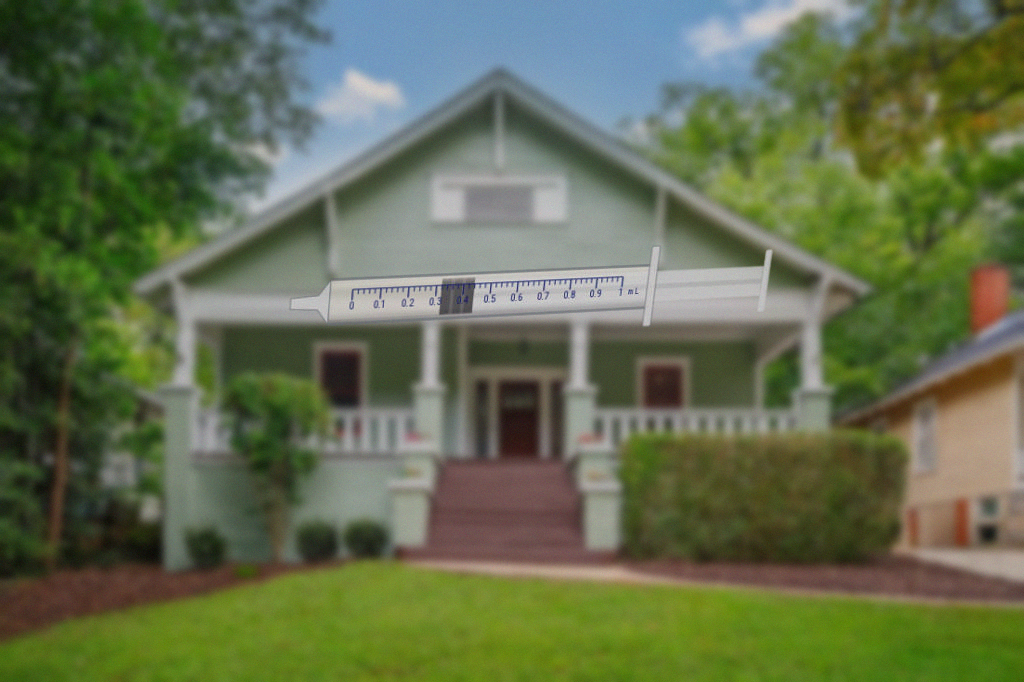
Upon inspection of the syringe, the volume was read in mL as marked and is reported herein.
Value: 0.32 mL
